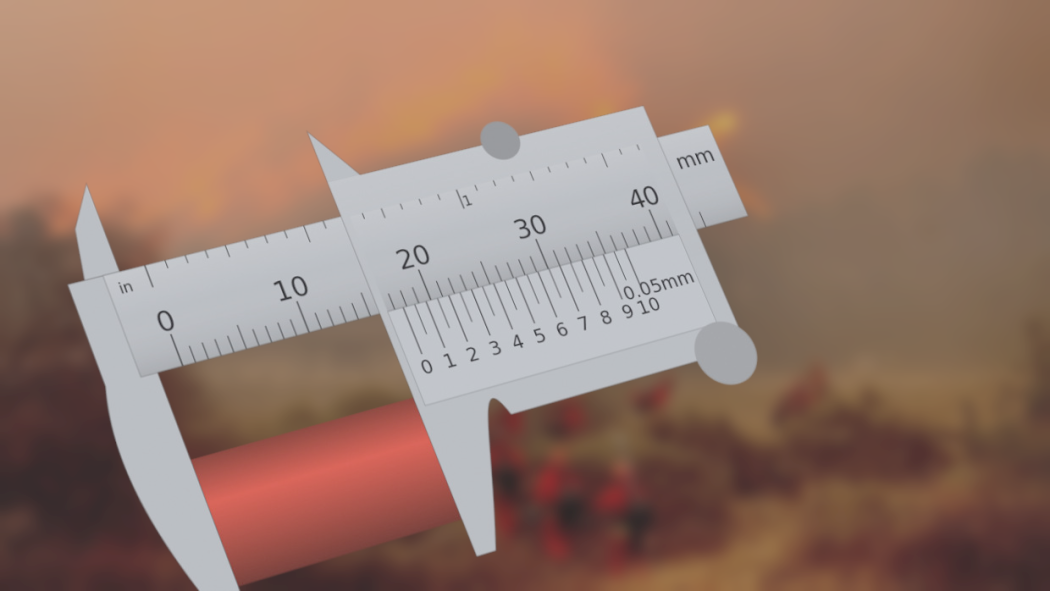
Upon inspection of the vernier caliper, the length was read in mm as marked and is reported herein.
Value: 17.7 mm
